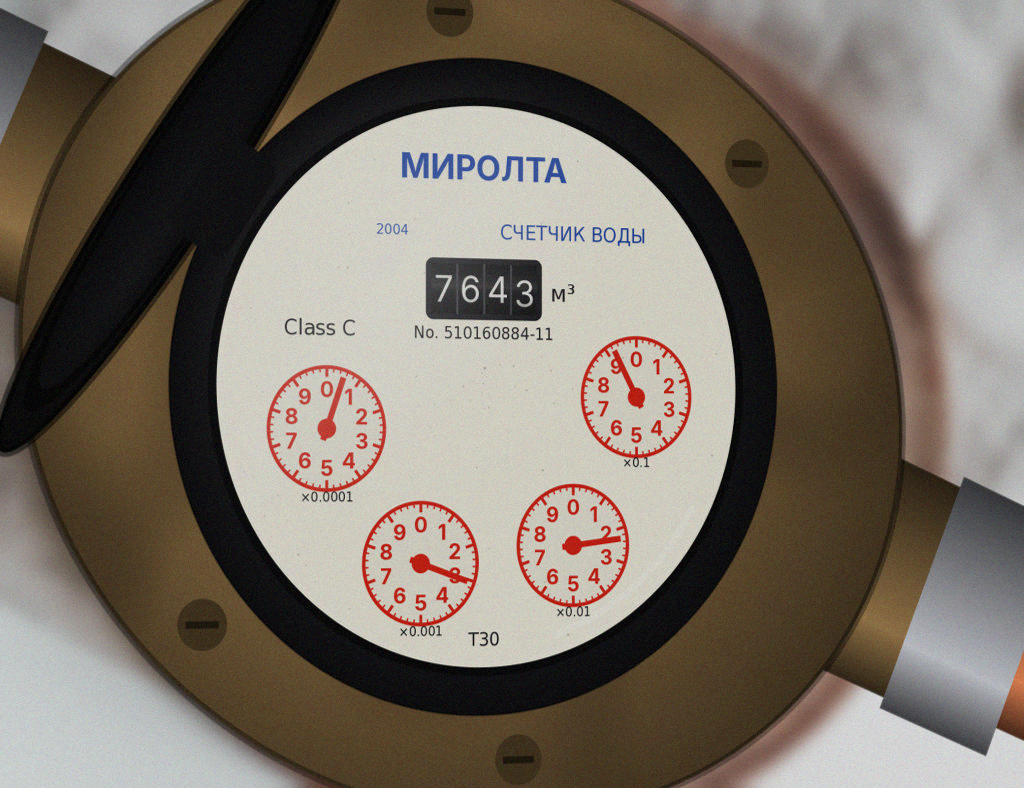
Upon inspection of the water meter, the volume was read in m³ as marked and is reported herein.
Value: 7642.9230 m³
